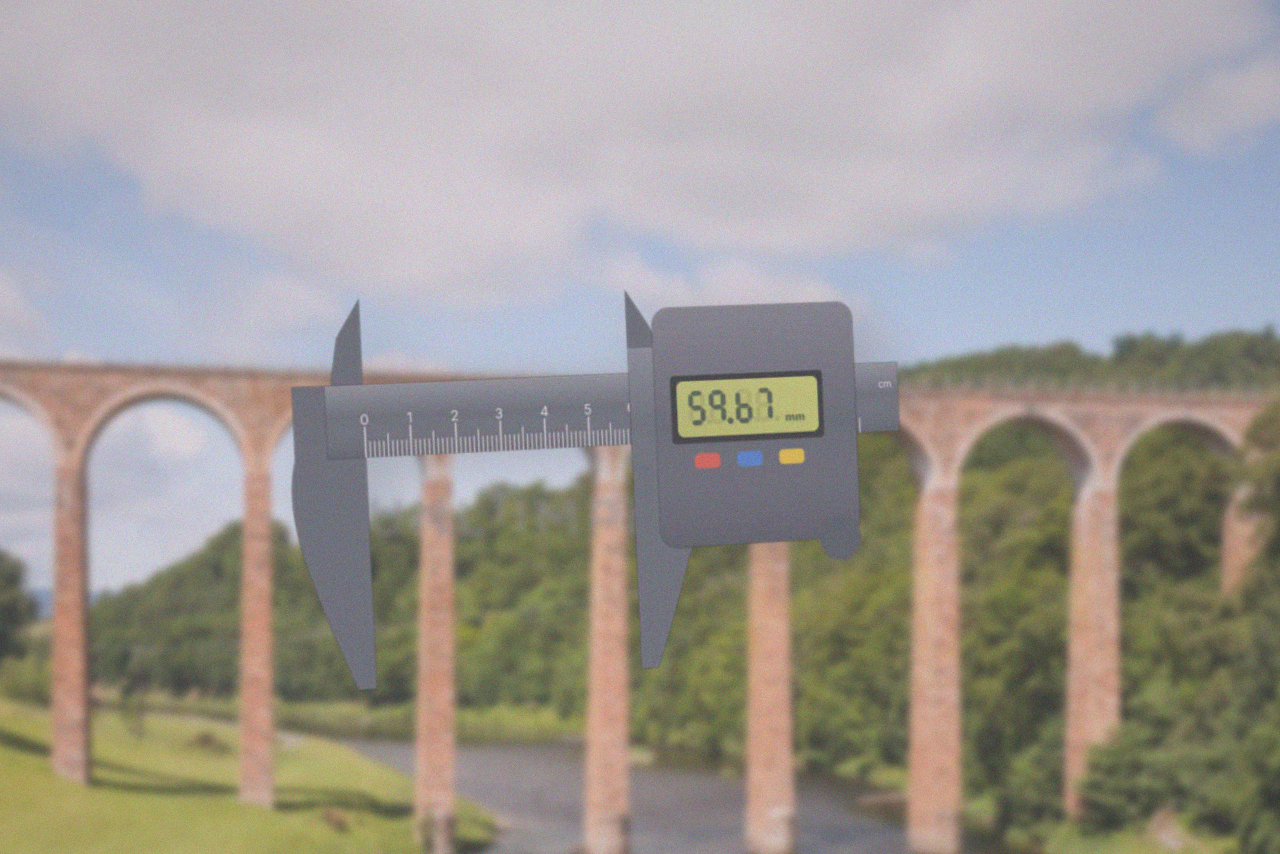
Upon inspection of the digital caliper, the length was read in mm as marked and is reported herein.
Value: 59.67 mm
